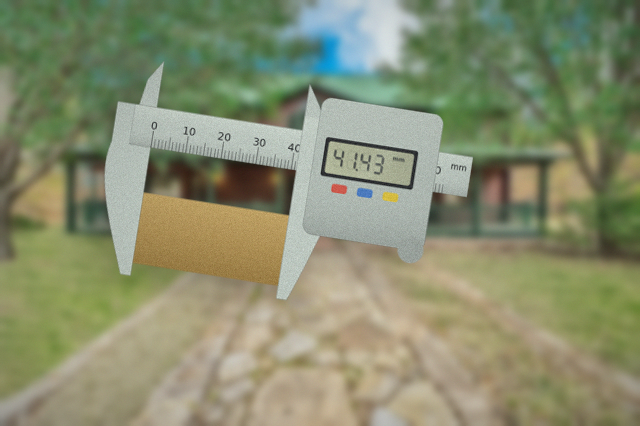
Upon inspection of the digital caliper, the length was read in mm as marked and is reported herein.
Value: 41.43 mm
